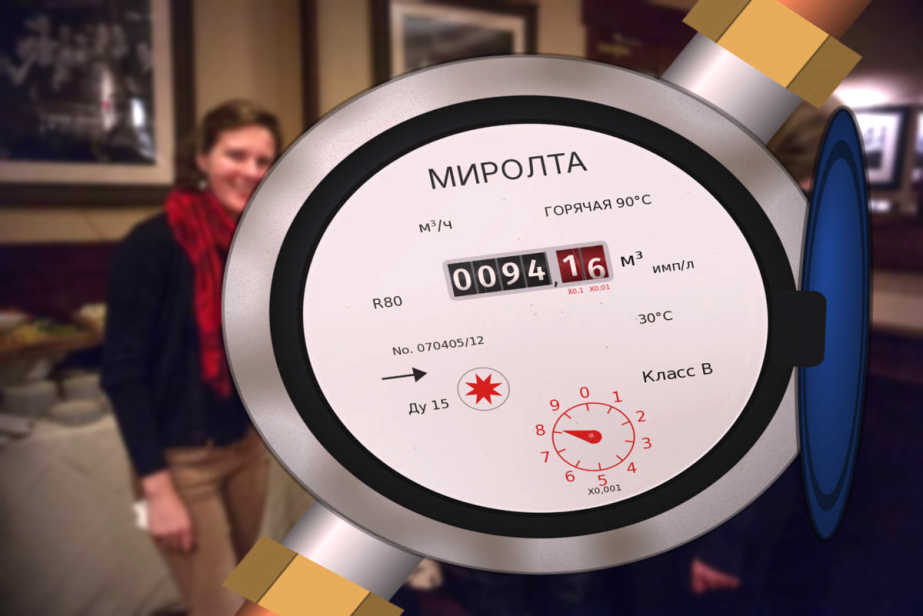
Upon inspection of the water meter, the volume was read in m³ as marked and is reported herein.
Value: 94.158 m³
